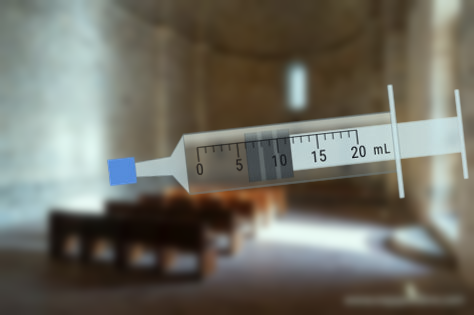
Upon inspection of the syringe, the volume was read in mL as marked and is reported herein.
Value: 6 mL
